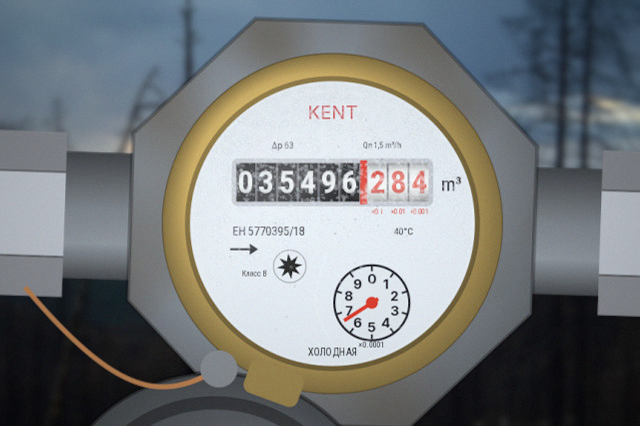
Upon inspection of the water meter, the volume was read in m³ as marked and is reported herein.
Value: 35496.2846 m³
